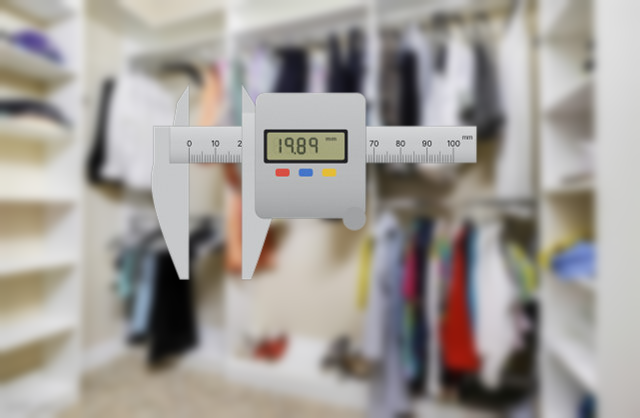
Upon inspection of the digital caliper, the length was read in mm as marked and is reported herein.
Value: 19.89 mm
